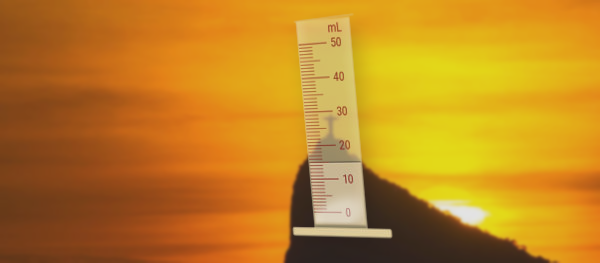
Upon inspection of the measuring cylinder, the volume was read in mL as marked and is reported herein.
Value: 15 mL
